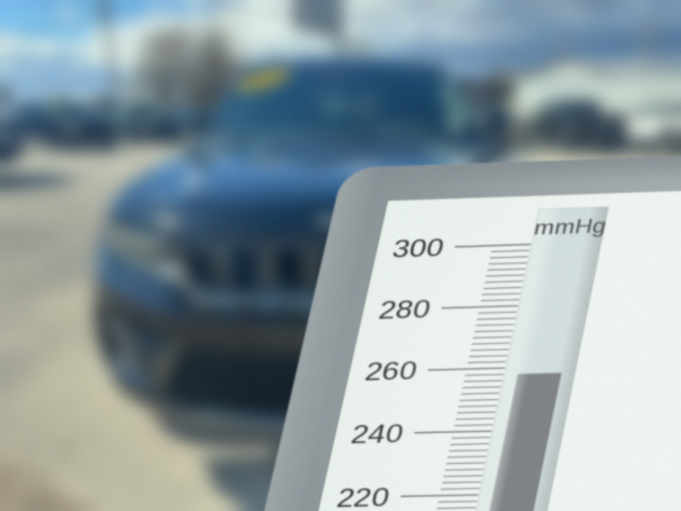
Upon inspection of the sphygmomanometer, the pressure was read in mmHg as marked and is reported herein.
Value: 258 mmHg
